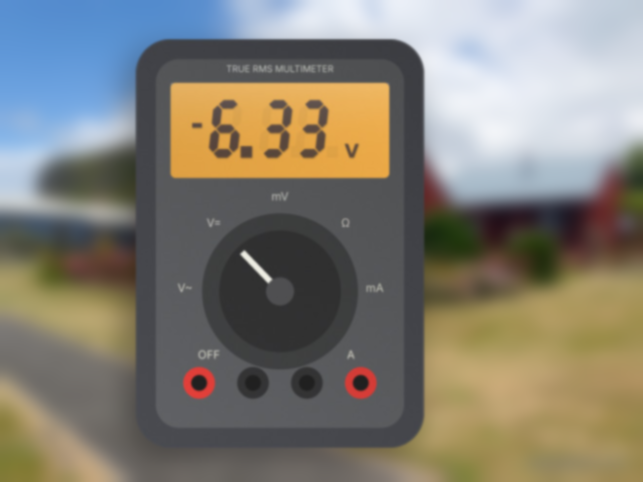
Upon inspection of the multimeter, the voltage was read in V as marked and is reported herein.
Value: -6.33 V
